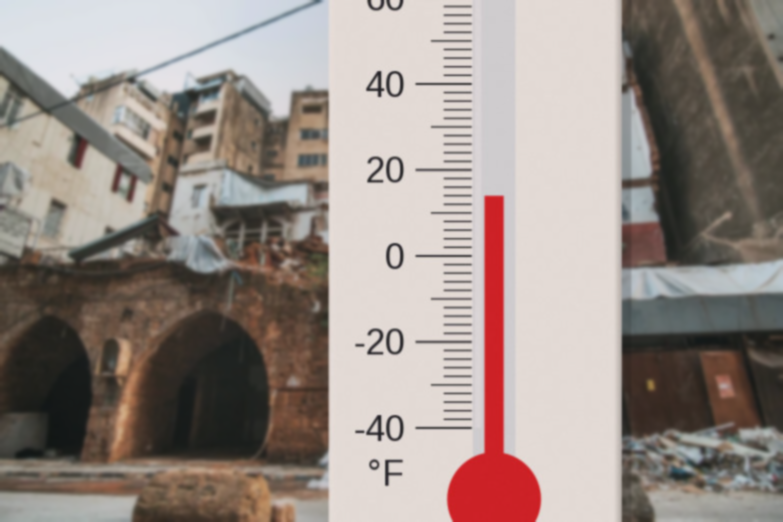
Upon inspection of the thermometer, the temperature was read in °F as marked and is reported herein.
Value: 14 °F
